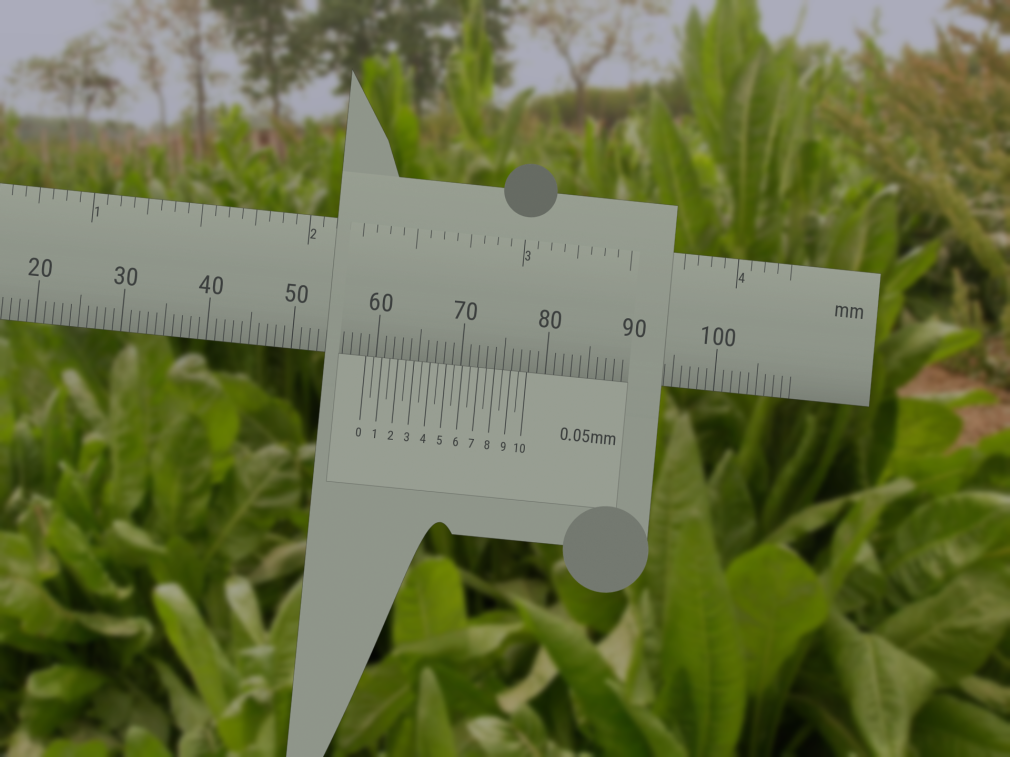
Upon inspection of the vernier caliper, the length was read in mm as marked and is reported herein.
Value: 58.8 mm
